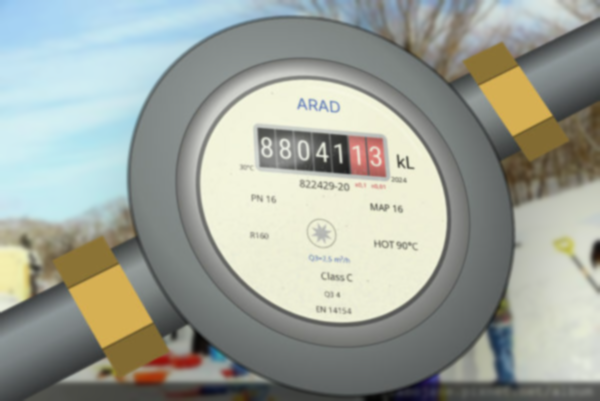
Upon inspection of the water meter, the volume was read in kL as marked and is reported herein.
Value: 88041.13 kL
